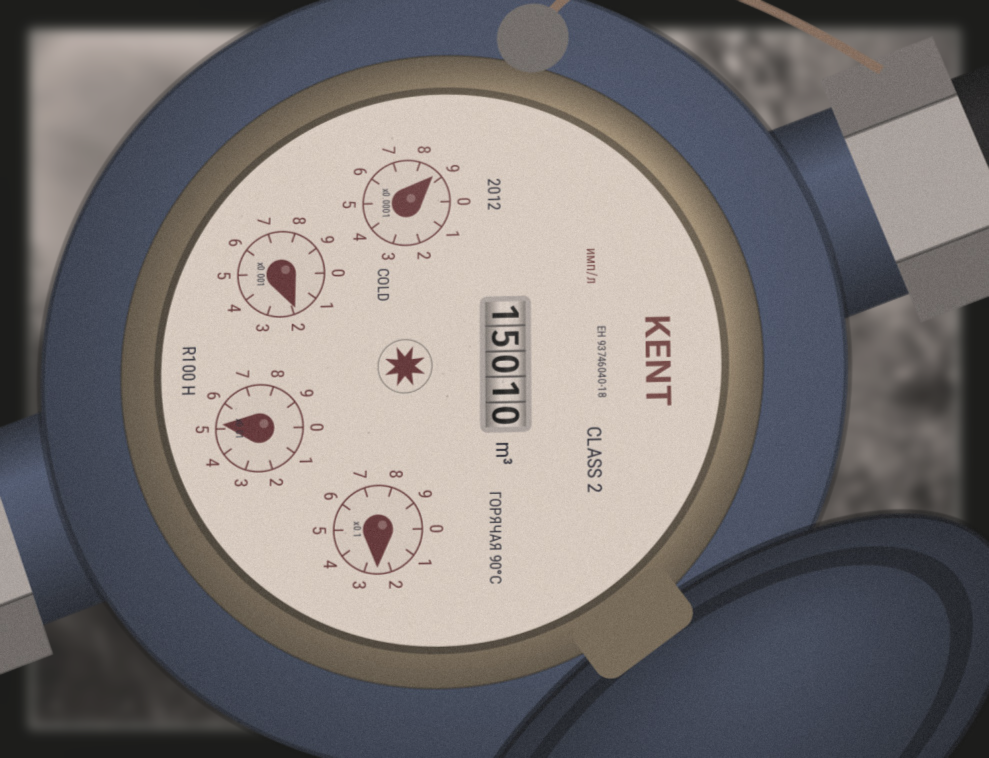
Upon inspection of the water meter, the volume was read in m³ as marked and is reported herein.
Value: 15010.2518 m³
